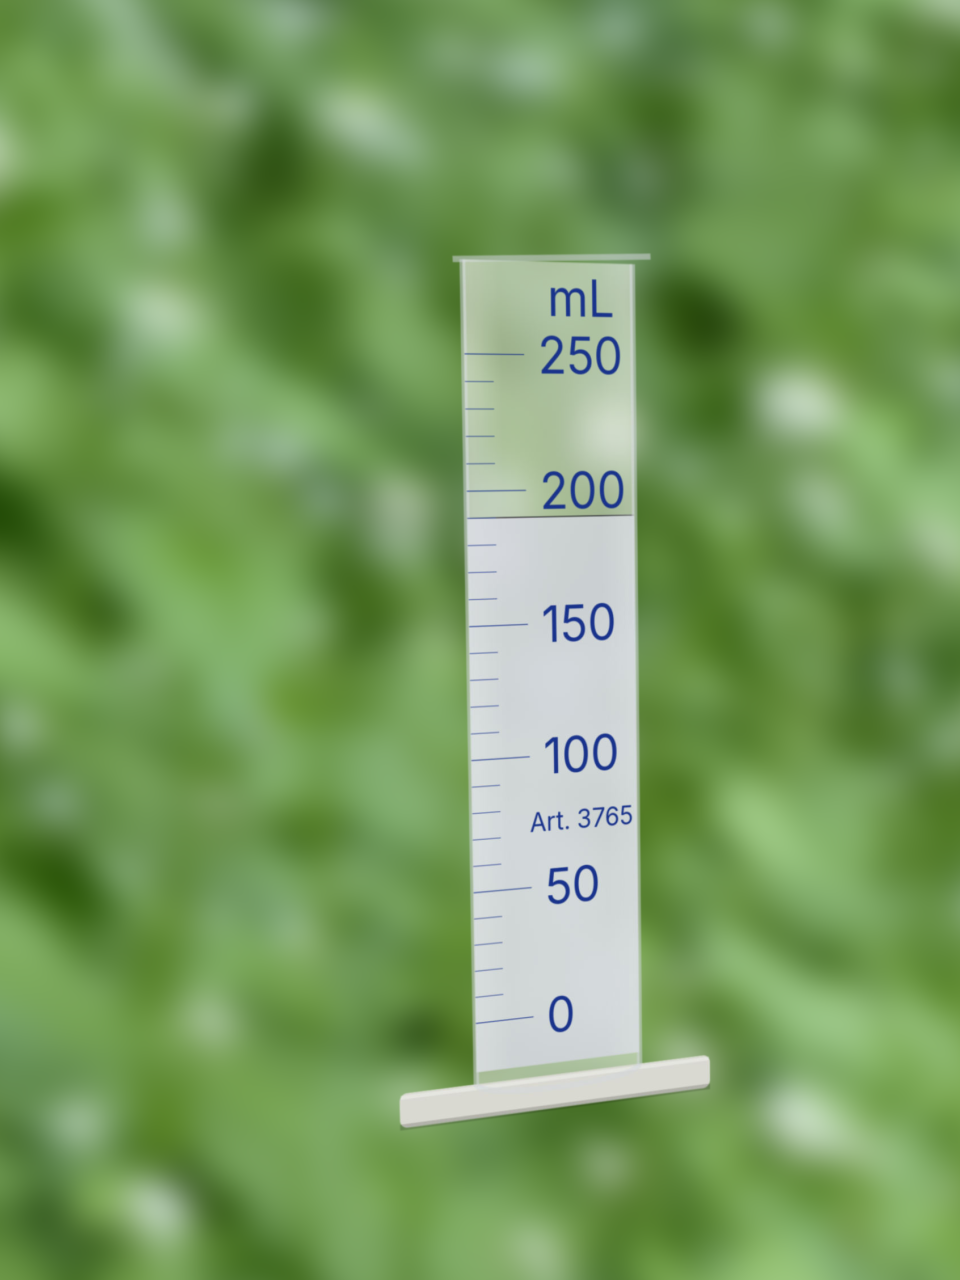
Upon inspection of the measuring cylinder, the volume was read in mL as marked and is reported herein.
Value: 190 mL
